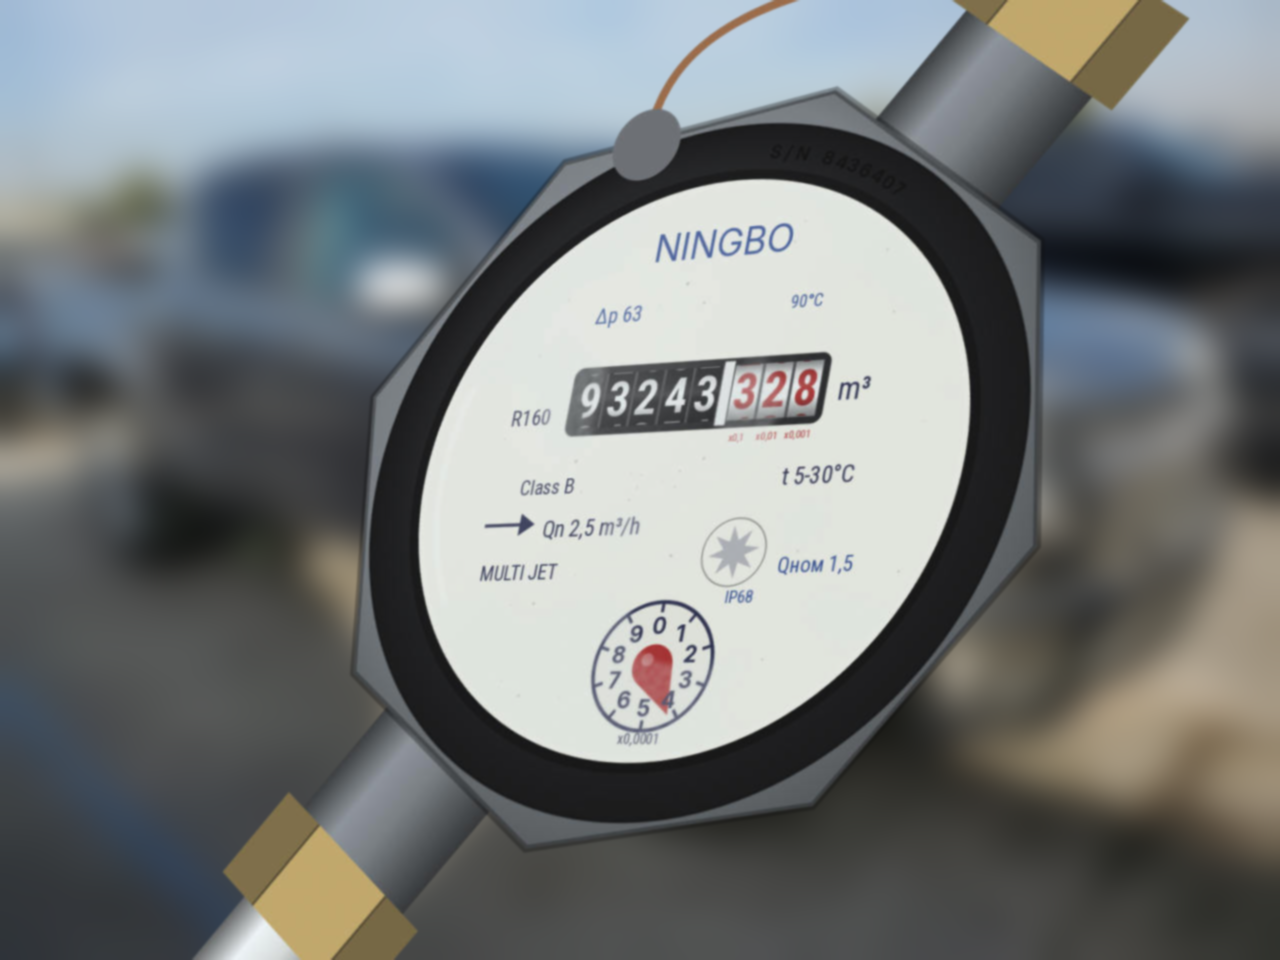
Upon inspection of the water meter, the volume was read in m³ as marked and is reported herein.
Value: 93243.3284 m³
